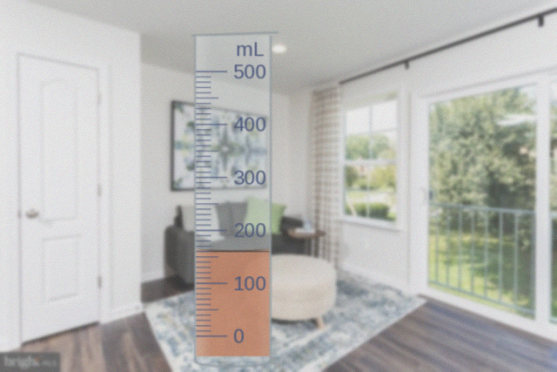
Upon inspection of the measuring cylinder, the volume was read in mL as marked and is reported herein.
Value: 160 mL
